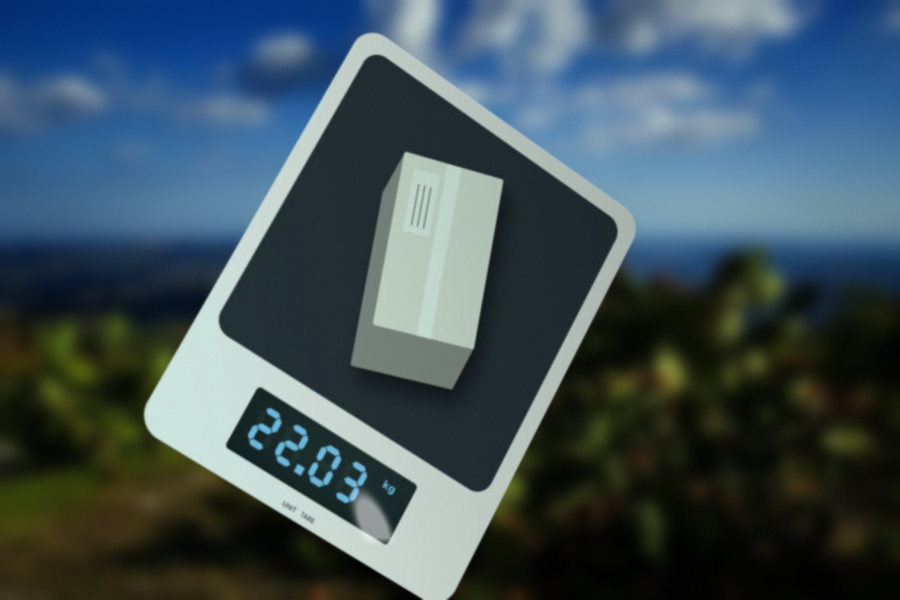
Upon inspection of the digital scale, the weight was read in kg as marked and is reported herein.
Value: 22.03 kg
